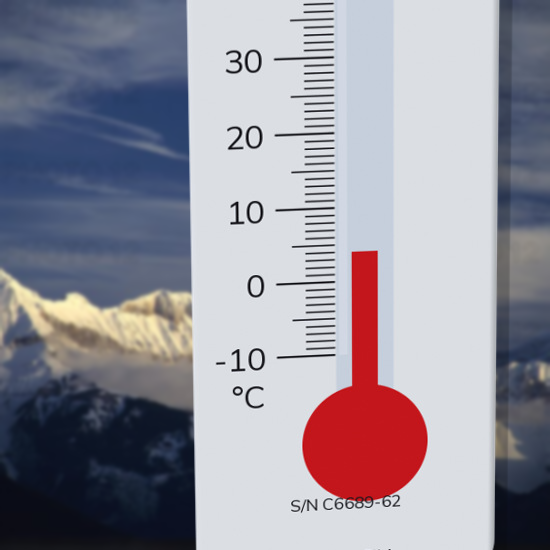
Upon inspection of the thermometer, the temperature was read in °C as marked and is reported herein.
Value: 4 °C
